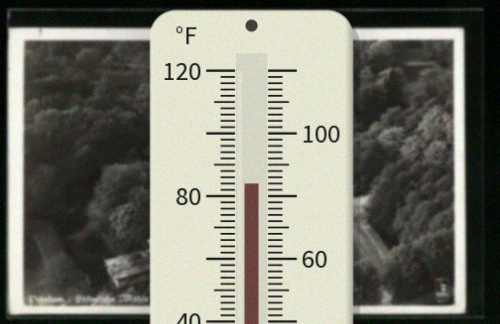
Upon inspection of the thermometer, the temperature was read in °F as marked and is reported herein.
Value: 84 °F
